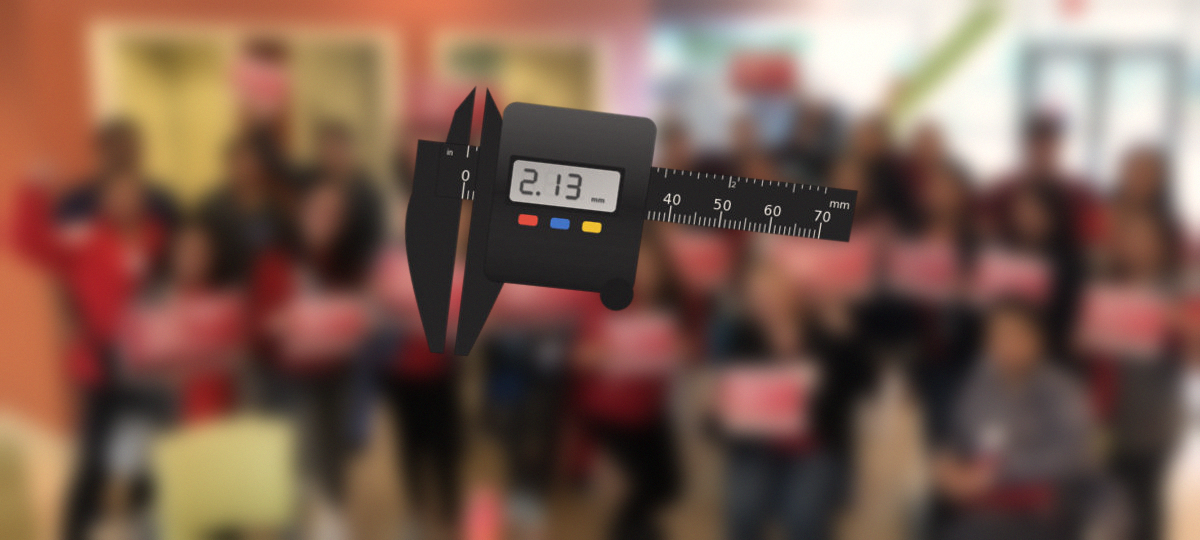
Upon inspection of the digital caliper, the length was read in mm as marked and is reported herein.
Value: 2.13 mm
